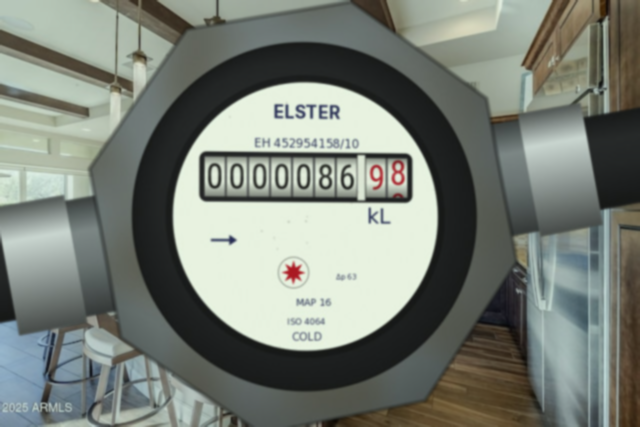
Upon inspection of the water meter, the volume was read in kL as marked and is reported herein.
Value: 86.98 kL
